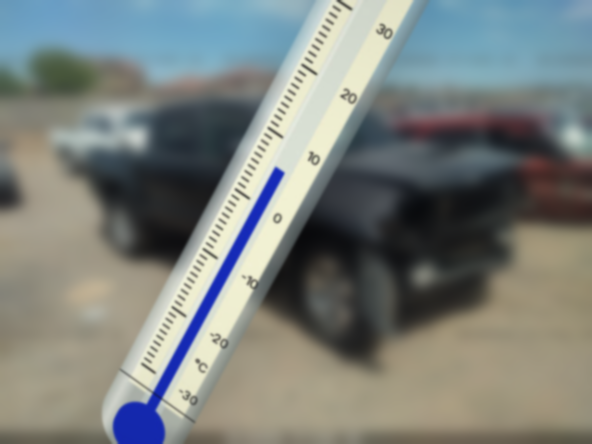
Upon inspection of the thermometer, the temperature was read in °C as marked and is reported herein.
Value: 6 °C
